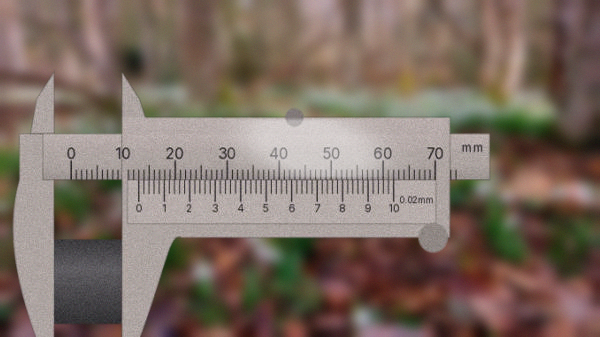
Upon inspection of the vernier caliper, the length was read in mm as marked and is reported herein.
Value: 13.0 mm
